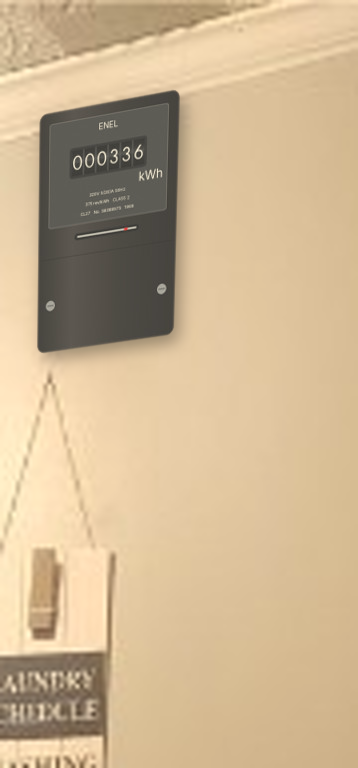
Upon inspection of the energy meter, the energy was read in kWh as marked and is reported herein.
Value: 336 kWh
